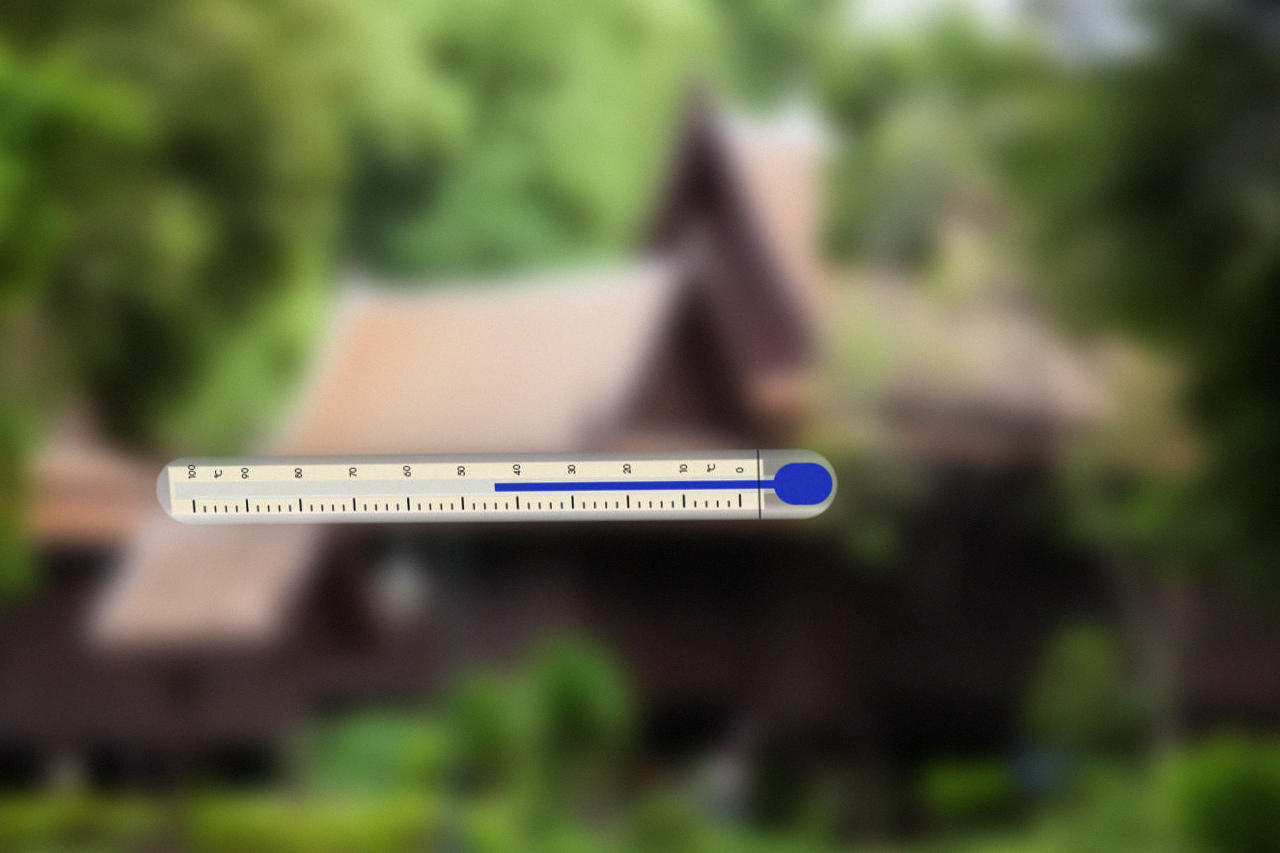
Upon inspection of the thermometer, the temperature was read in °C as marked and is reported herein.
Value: 44 °C
